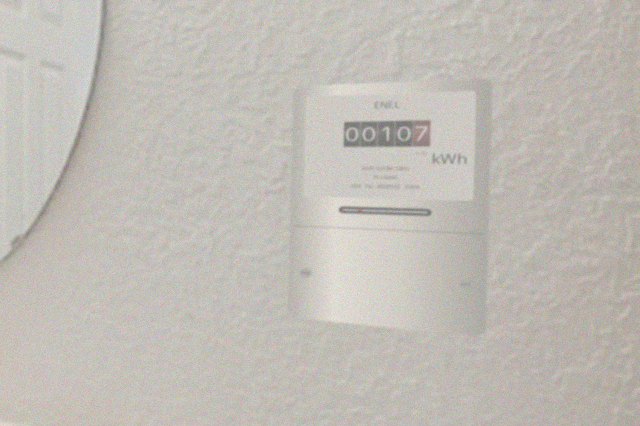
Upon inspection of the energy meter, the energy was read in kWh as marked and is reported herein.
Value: 10.7 kWh
